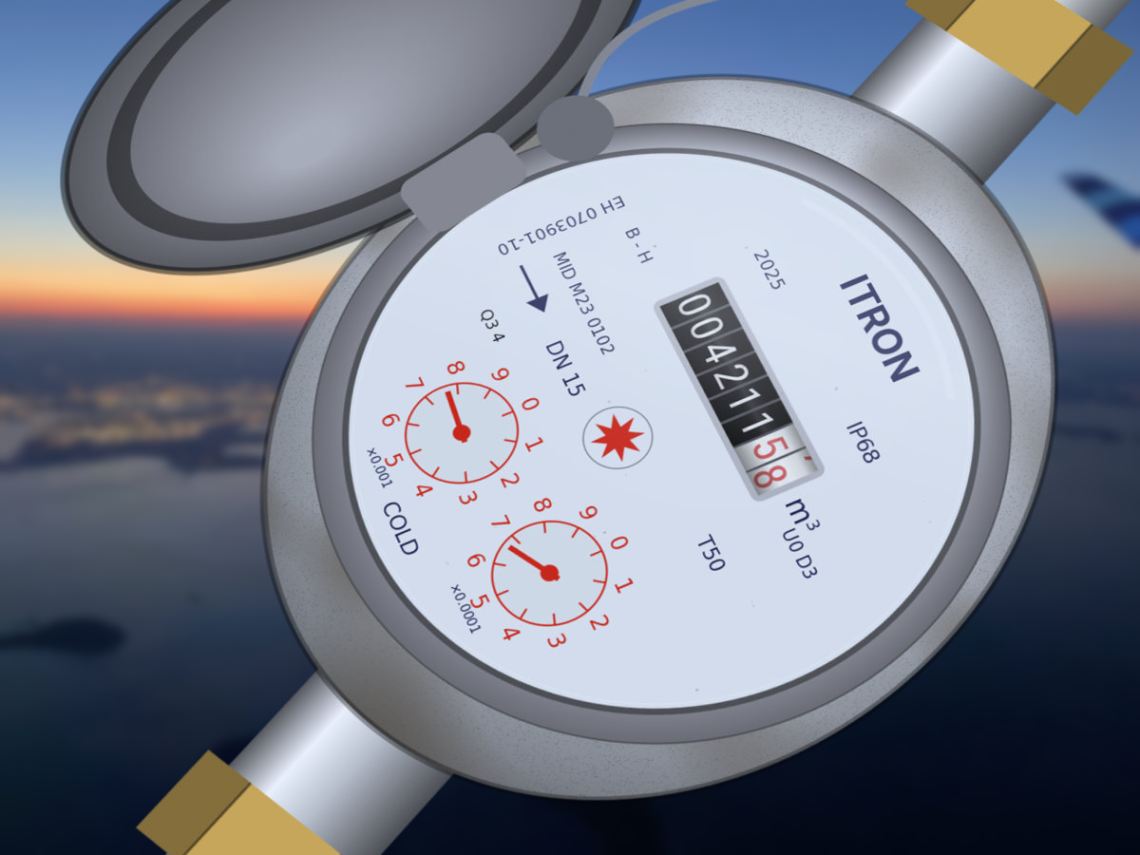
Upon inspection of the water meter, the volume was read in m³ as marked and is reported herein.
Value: 4211.5776 m³
